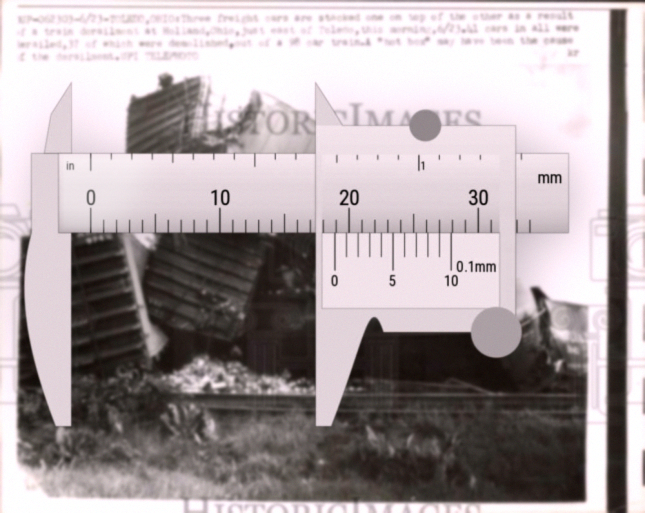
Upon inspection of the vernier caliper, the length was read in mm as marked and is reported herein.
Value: 18.9 mm
